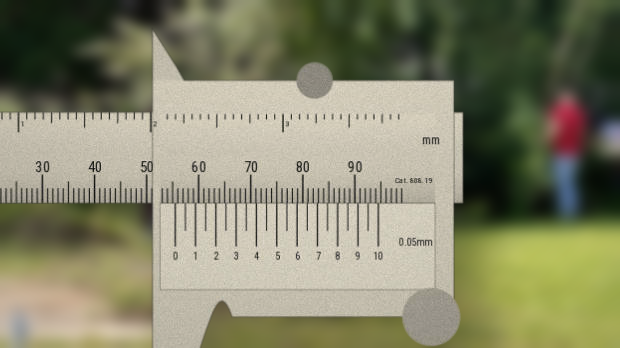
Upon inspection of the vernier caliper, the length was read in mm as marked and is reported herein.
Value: 55.5 mm
